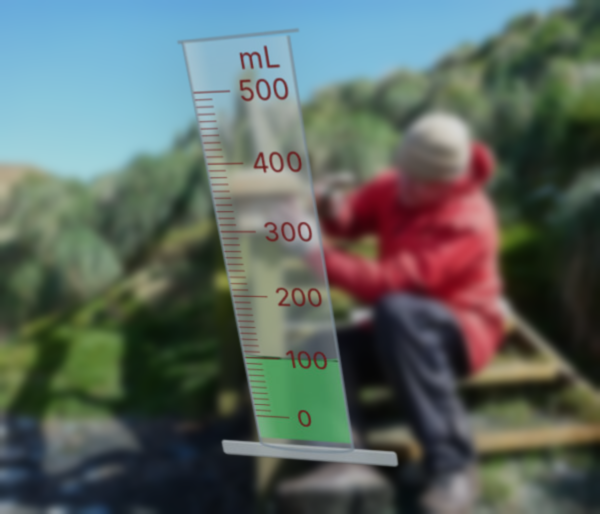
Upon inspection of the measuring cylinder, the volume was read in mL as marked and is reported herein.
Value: 100 mL
